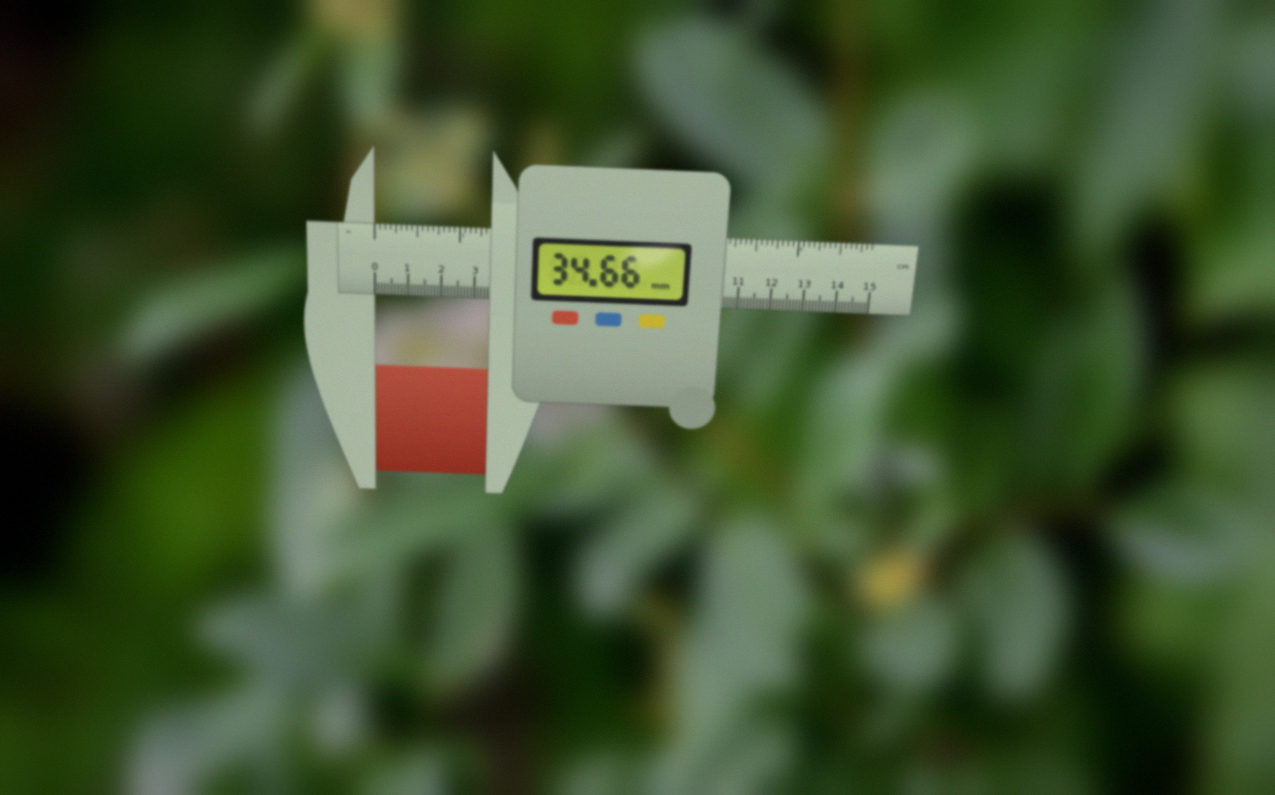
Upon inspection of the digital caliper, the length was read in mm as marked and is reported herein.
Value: 34.66 mm
